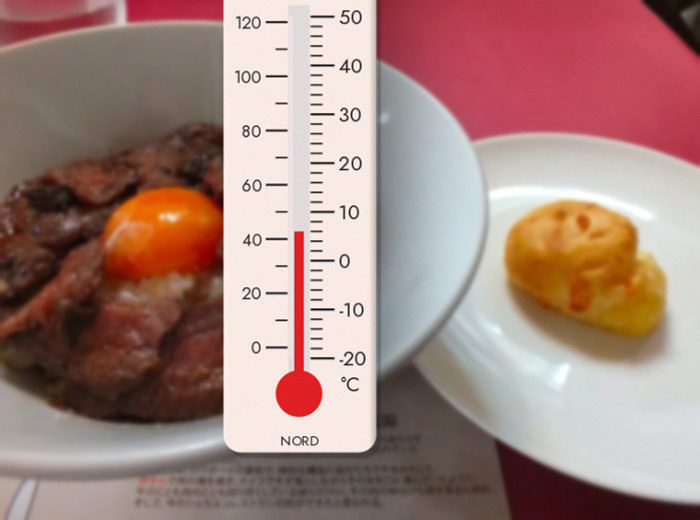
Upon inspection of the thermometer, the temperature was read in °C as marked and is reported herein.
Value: 6 °C
